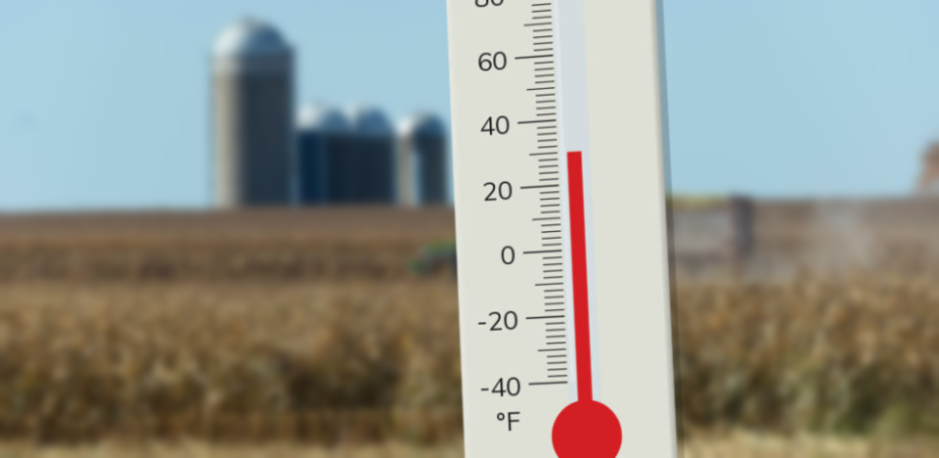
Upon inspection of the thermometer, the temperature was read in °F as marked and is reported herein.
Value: 30 °F
